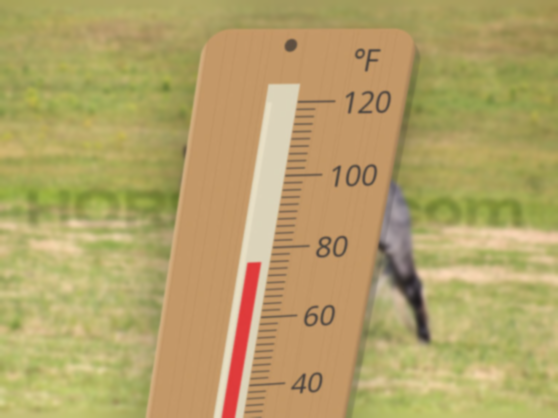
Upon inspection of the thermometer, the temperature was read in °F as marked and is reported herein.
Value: 76 °F
